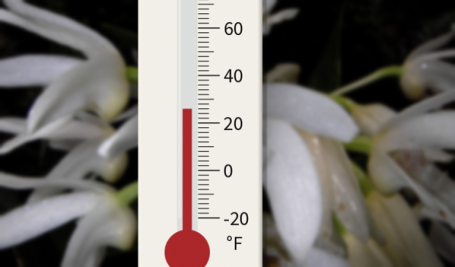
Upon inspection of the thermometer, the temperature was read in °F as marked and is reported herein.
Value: 26 °F
